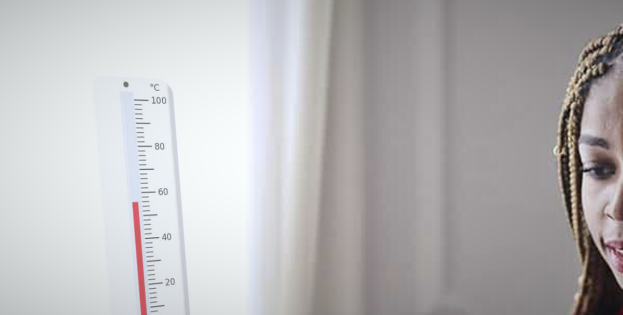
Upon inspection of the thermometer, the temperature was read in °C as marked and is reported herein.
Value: 56 °C
